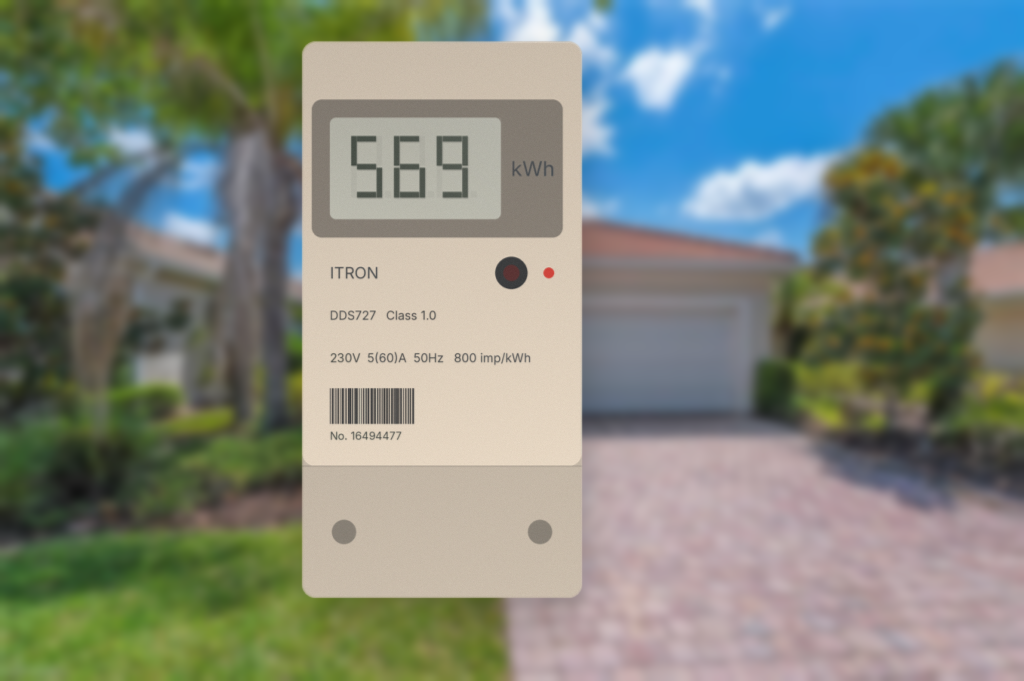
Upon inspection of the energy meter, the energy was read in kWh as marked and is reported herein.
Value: 569 kWh
